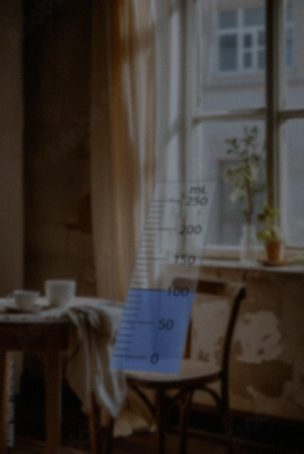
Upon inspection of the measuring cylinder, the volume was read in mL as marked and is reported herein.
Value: 100 mL
